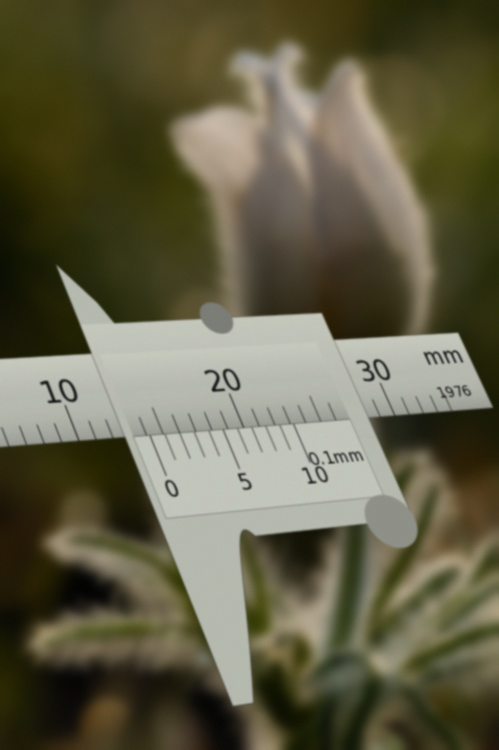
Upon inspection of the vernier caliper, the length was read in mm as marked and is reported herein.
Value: 14.2 mm
